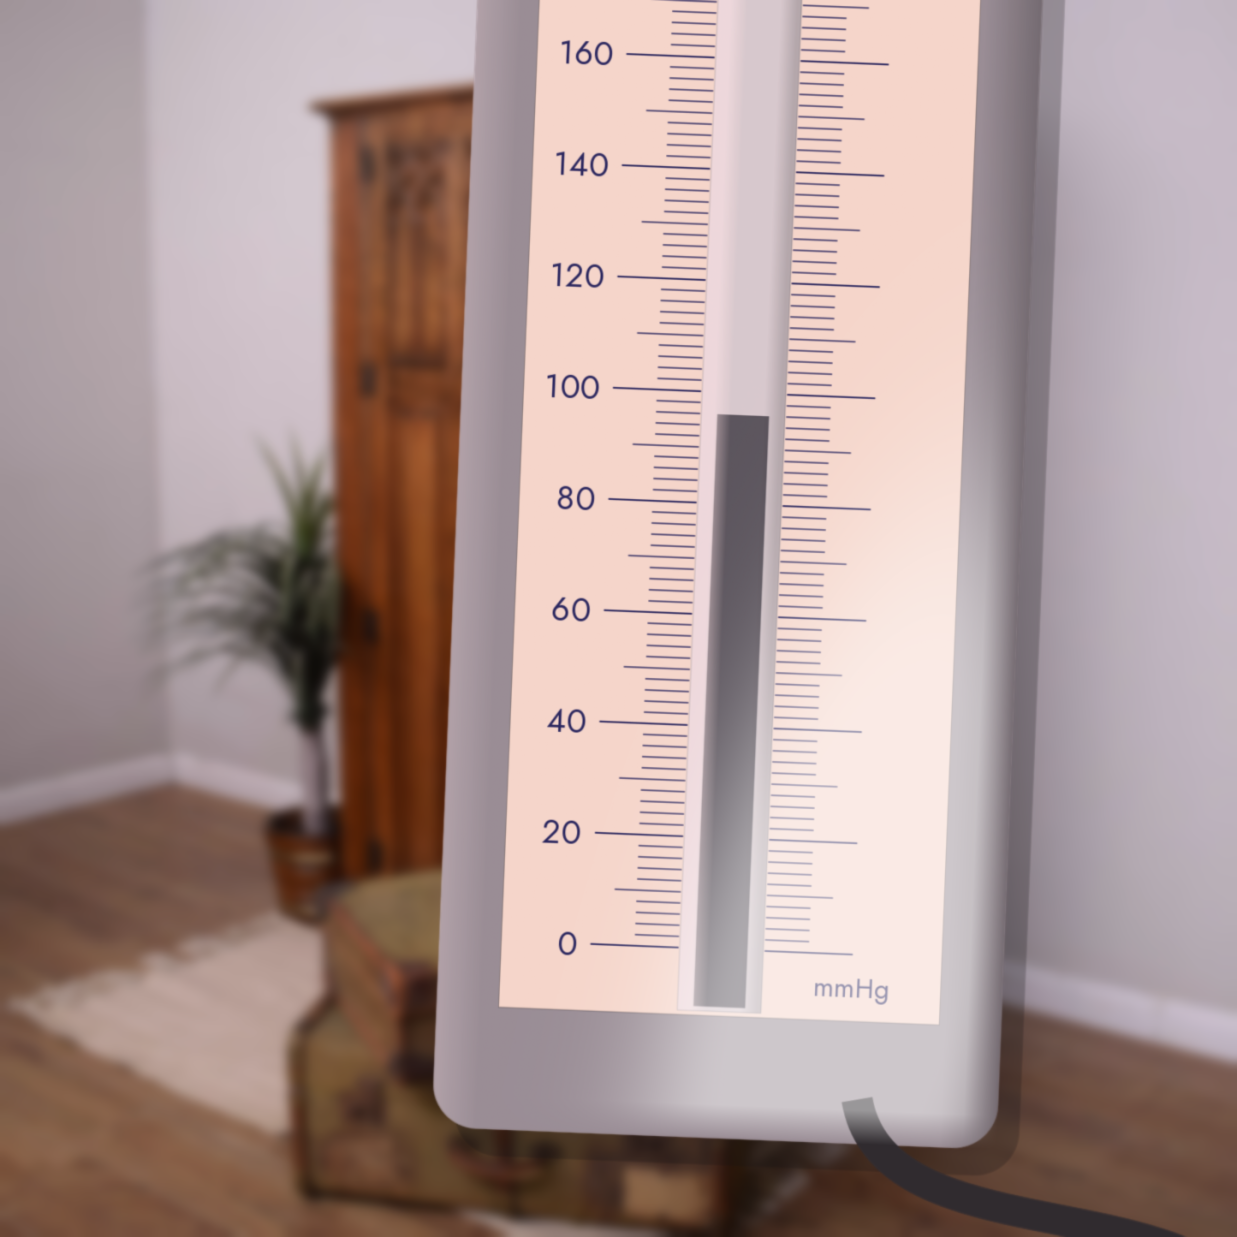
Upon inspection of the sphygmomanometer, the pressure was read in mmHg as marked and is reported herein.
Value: 96 mmHg
